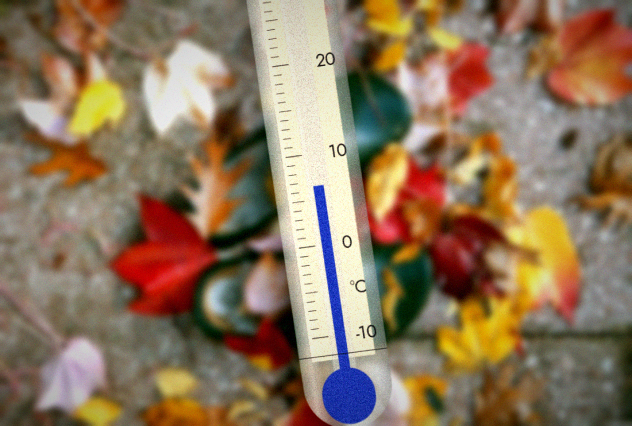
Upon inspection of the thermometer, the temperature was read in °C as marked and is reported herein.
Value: 6.5 °C
